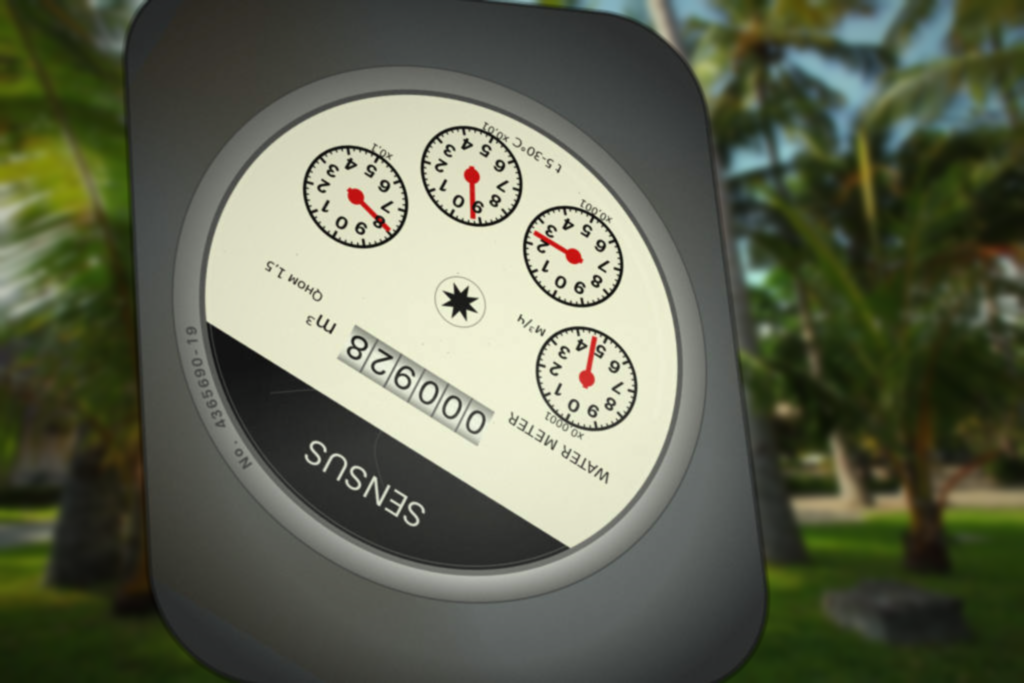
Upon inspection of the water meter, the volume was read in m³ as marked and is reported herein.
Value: 928.7924 m³
